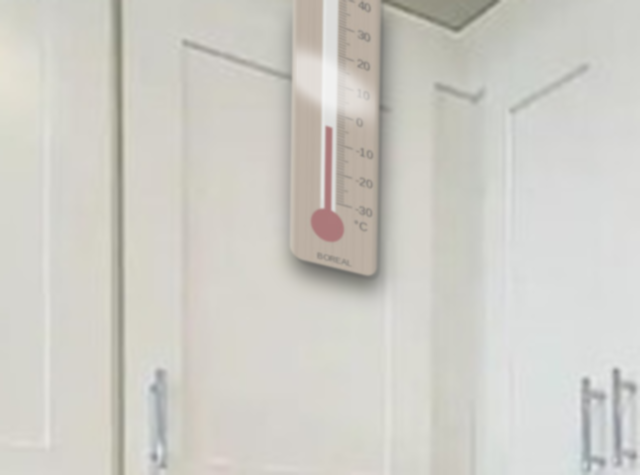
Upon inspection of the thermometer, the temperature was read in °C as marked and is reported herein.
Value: -5 °C
